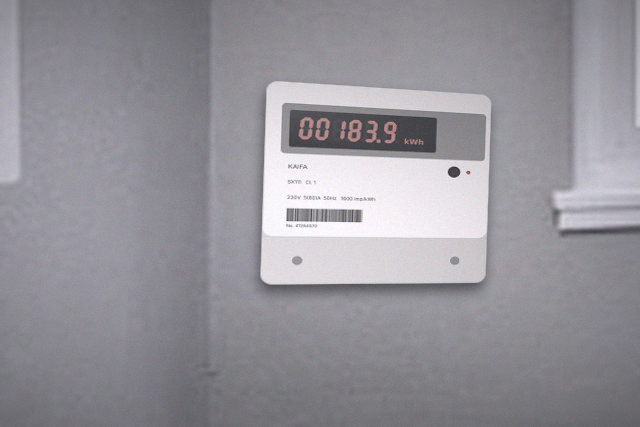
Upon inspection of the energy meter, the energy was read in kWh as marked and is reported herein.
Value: 183.9 kWh
